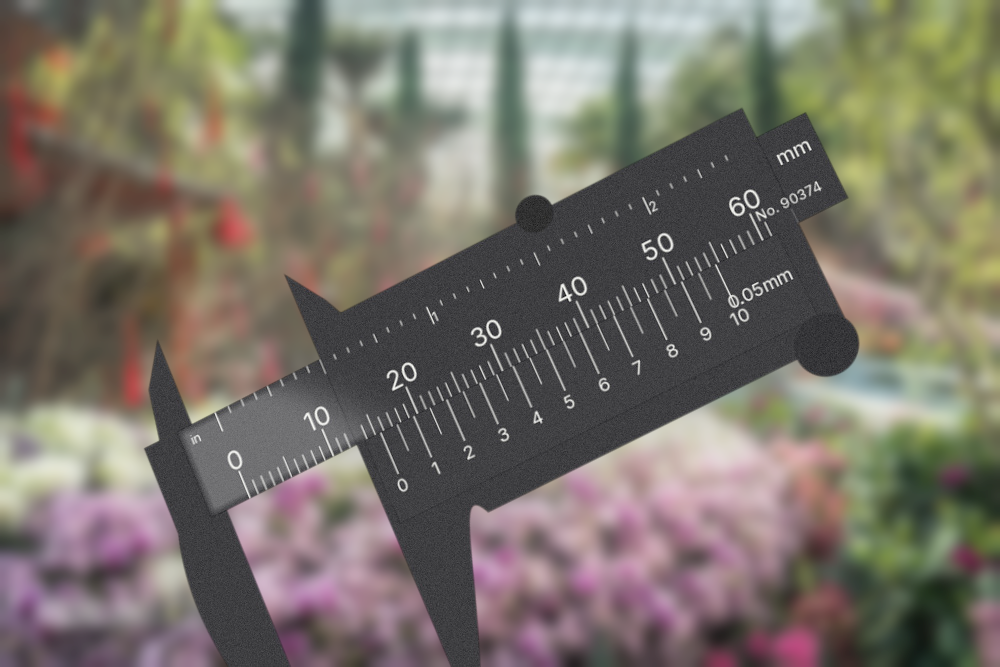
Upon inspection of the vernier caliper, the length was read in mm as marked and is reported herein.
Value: 15.6 mm
